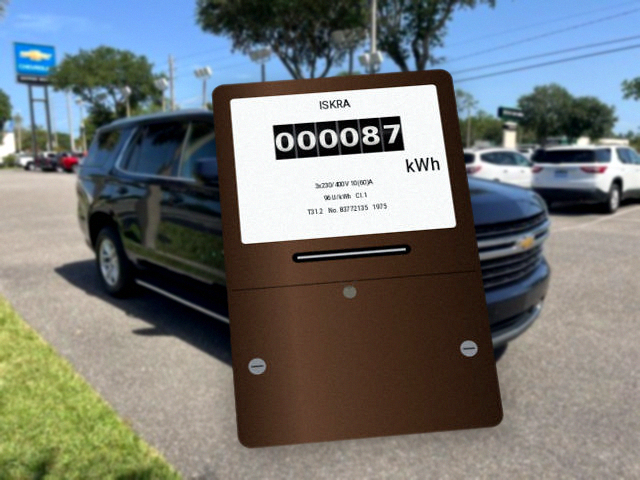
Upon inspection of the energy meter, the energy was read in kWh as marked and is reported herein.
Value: 87 kWh
